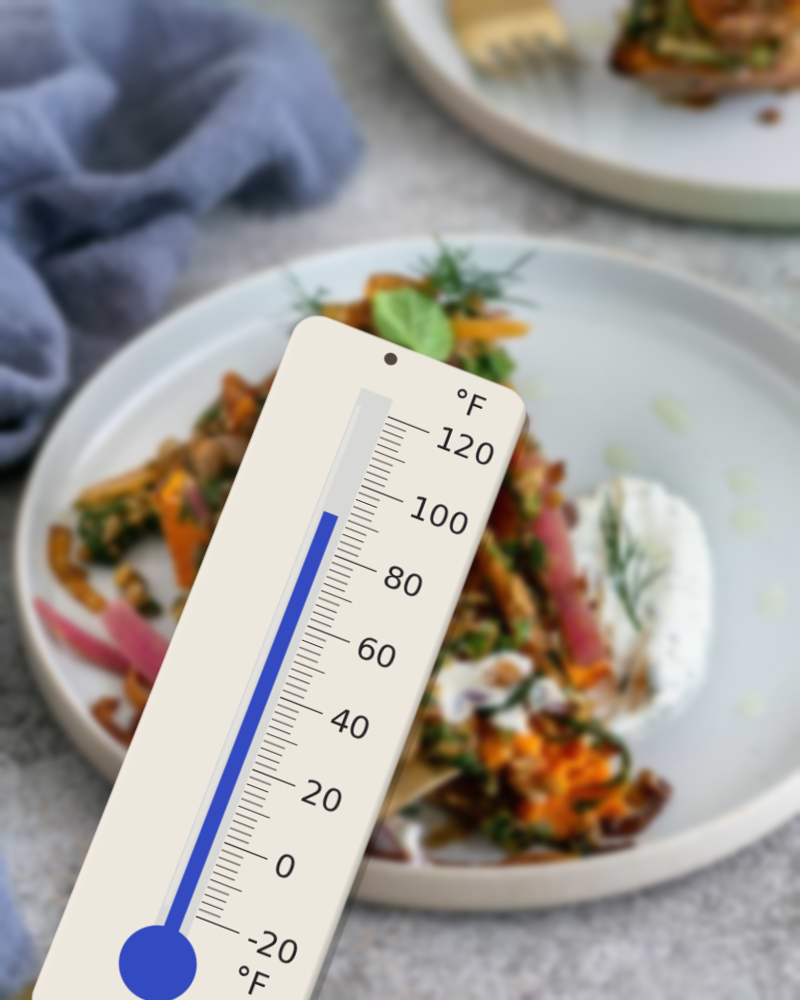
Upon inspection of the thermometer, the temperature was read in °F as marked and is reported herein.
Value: 90 °F
